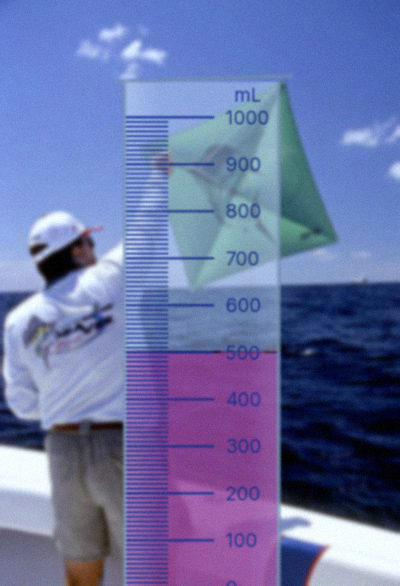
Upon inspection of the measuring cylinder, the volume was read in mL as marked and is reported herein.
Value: 500 mL
